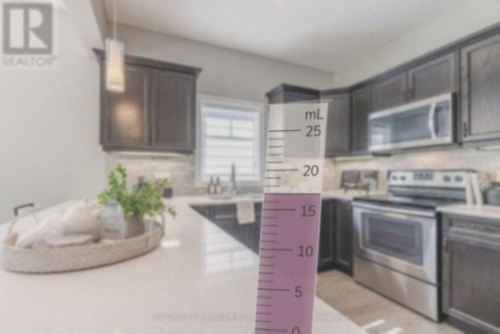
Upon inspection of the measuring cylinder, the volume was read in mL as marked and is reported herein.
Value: 17 mL
